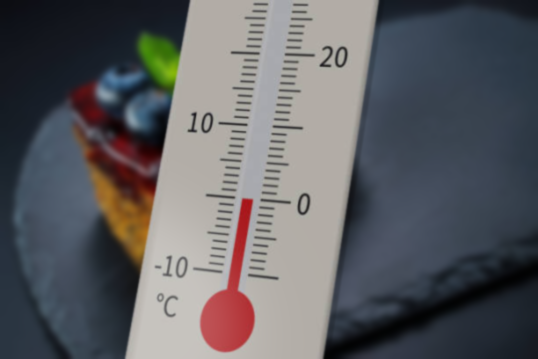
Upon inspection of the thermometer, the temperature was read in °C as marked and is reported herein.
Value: 0 °C
